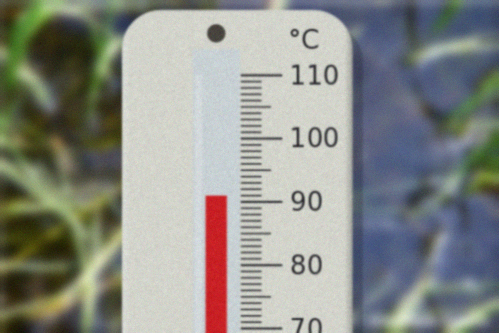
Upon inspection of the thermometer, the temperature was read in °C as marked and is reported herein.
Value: 91 °C
